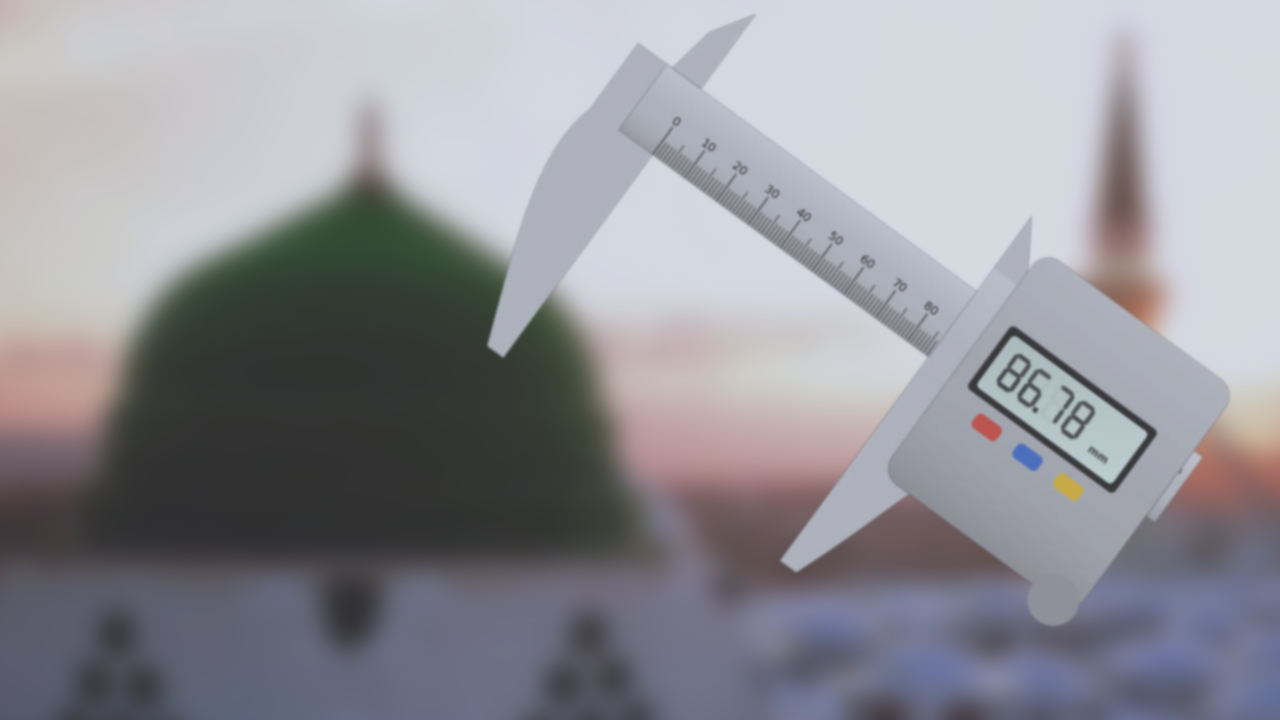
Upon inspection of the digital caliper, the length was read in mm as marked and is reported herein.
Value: 86.78 mm
